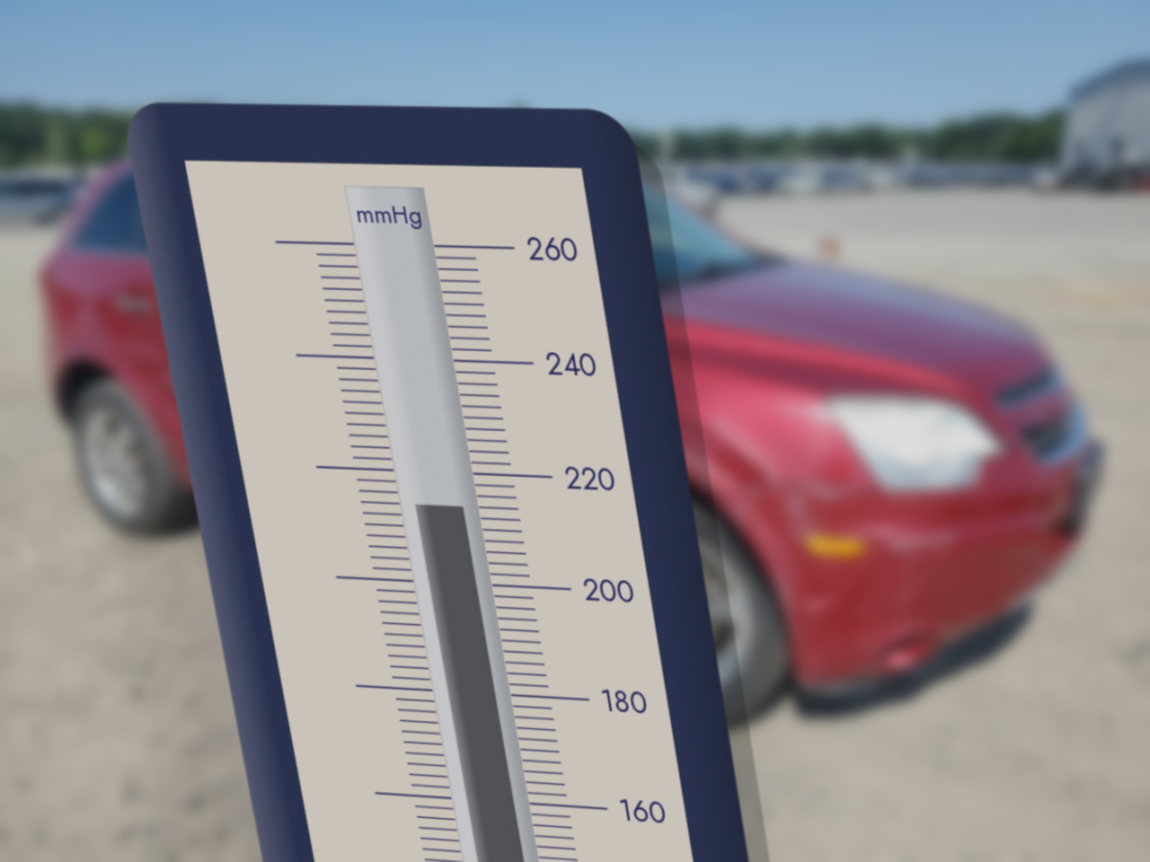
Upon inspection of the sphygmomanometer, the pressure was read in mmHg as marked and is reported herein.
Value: 214 mmHg
